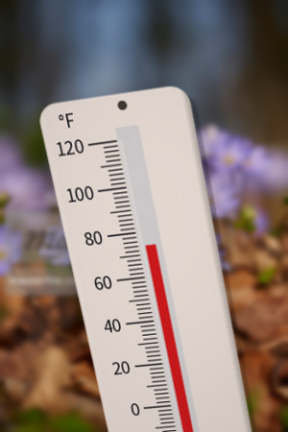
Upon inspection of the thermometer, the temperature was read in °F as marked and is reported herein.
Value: 74 °F
